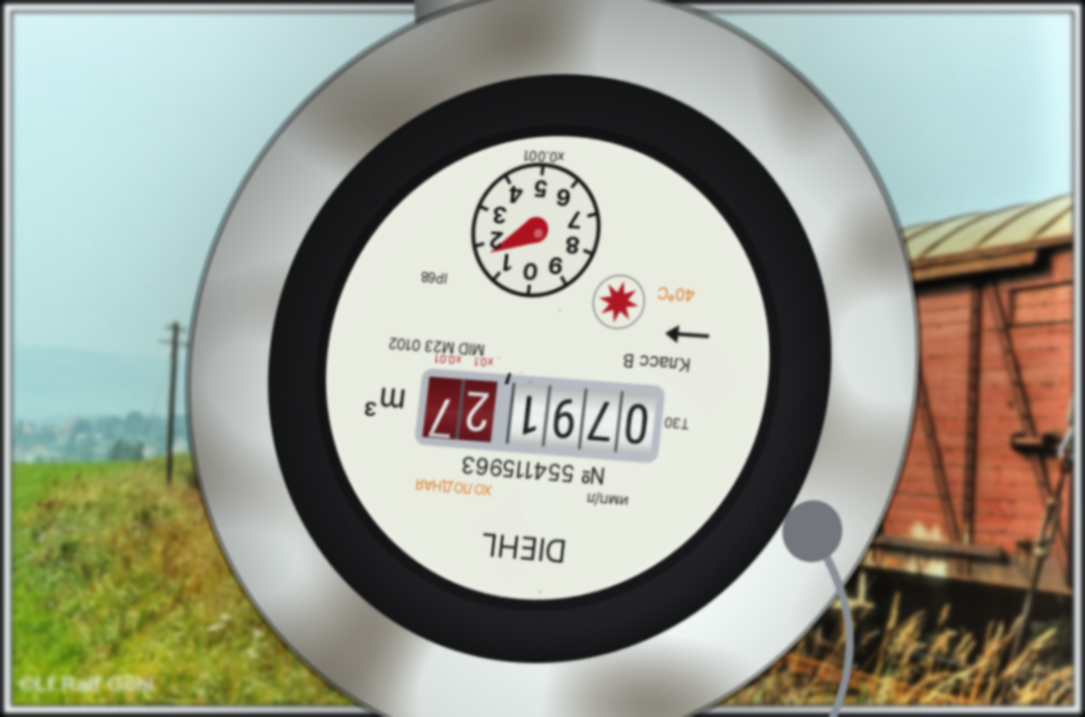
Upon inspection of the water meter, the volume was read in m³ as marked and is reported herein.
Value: 791.271 m³
